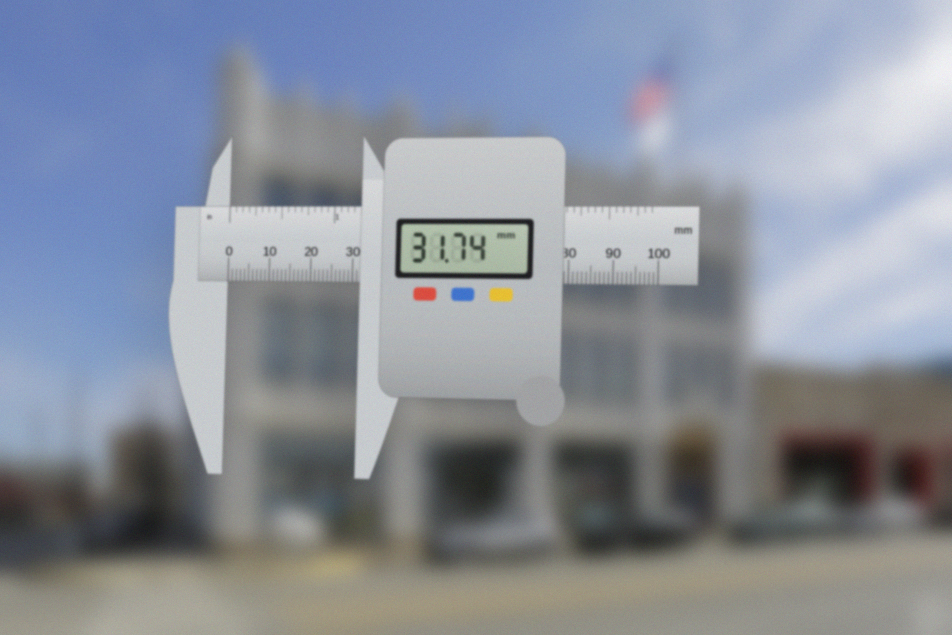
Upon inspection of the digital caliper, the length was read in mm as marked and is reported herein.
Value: 31.74 mm
